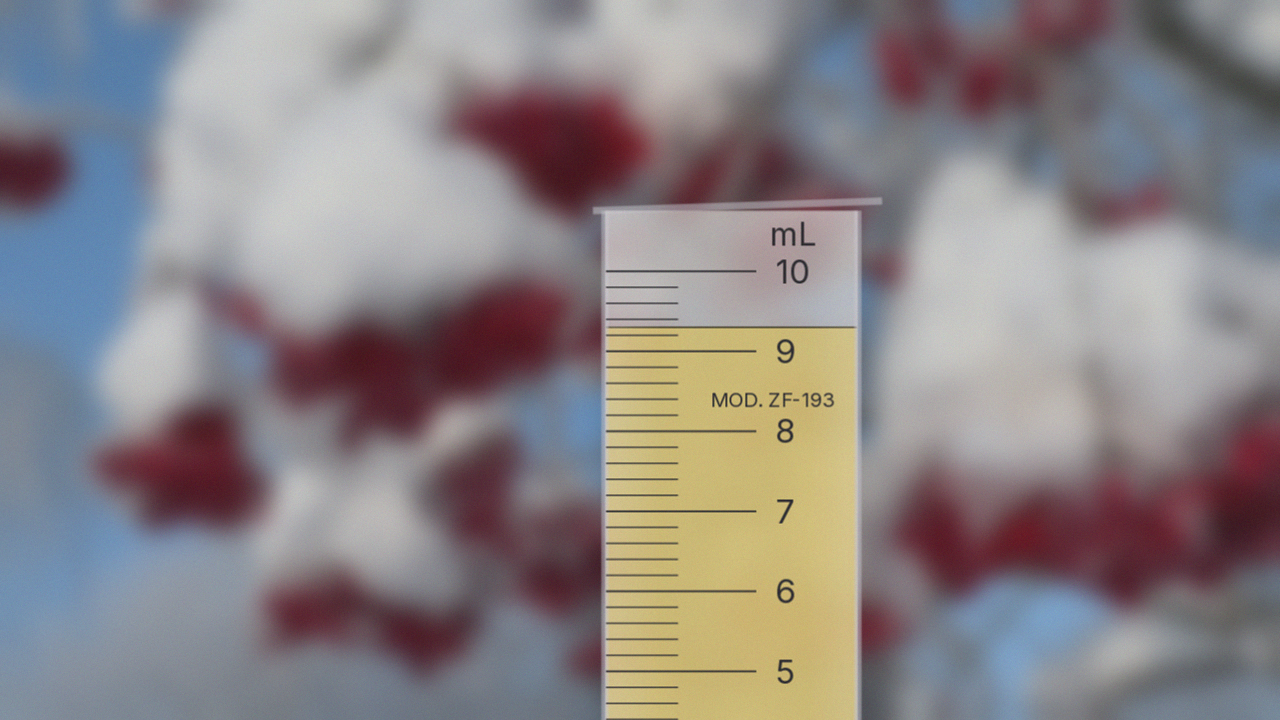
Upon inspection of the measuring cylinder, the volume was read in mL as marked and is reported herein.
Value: 9.3 mL
